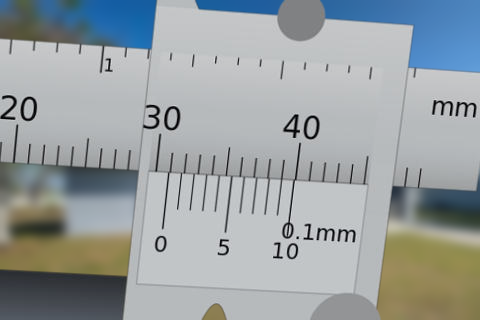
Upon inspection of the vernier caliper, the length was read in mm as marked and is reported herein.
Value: 30.9 mm
